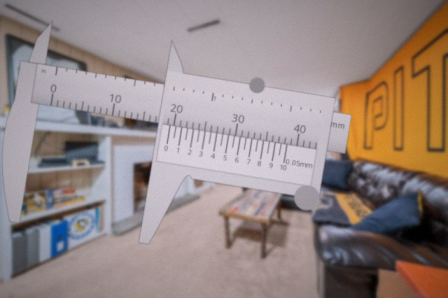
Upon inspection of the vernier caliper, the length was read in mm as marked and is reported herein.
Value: 19.4 mm
